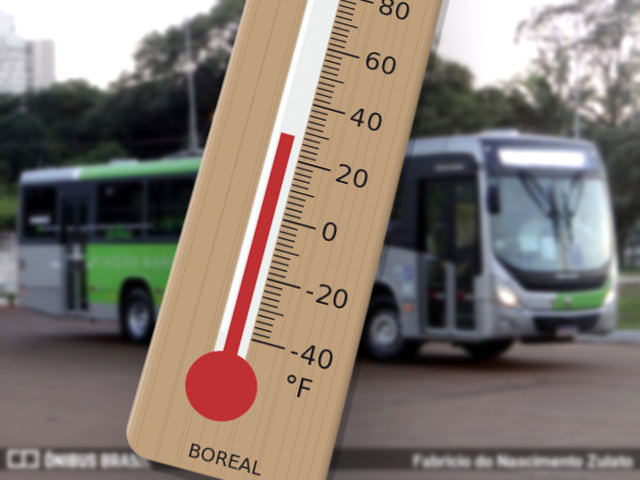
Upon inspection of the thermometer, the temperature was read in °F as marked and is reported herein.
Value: 28 °F
